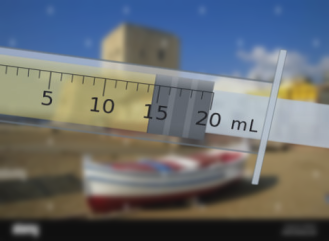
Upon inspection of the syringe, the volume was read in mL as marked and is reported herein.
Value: 14.5 mL
